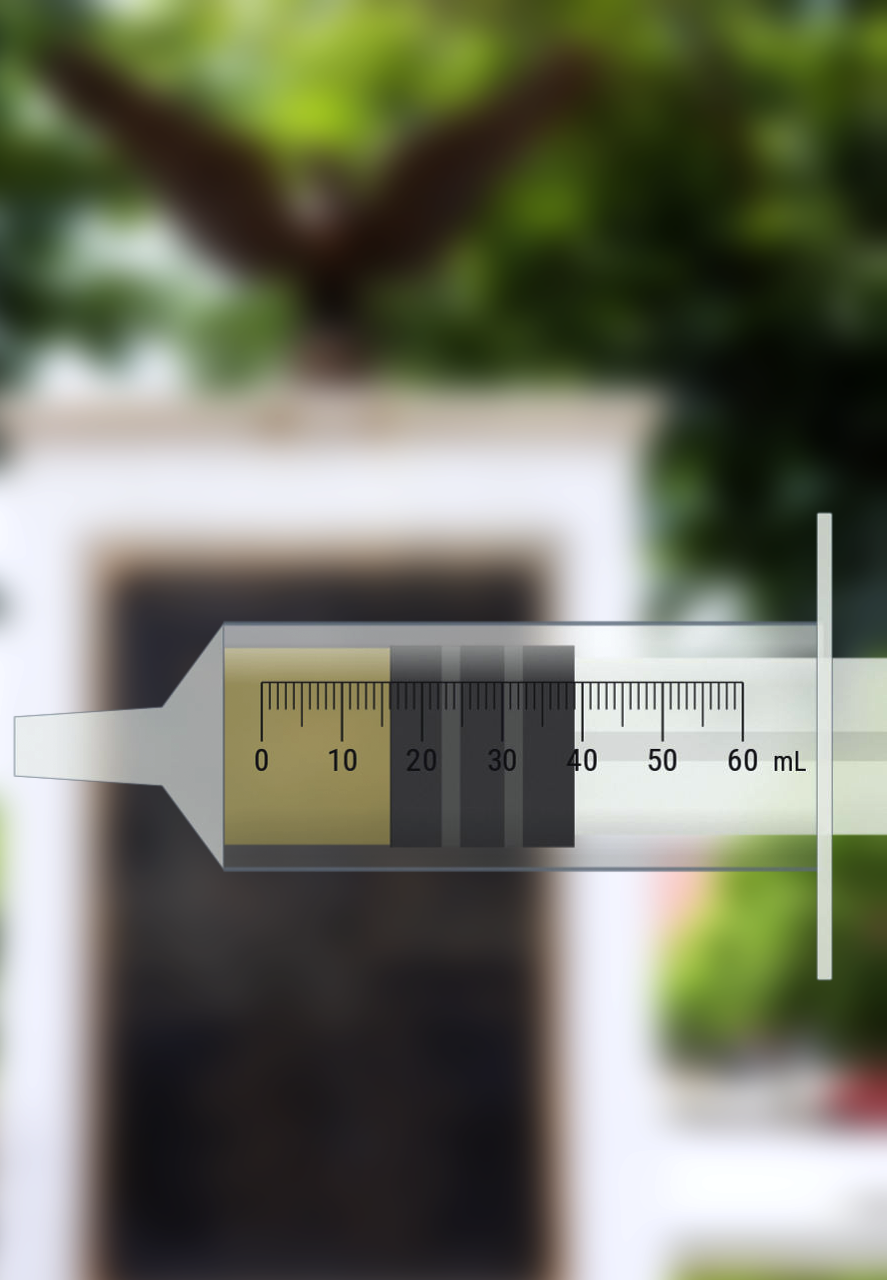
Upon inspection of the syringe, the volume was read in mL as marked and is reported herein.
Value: 16 mL
